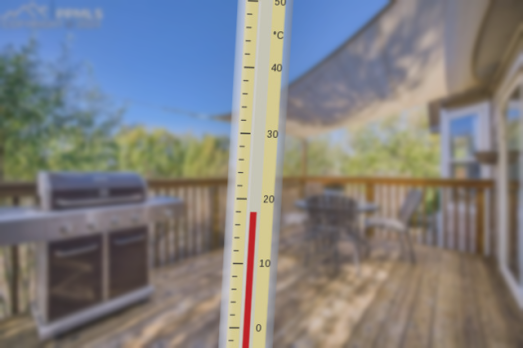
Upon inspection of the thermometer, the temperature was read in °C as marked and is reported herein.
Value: 18 °C
